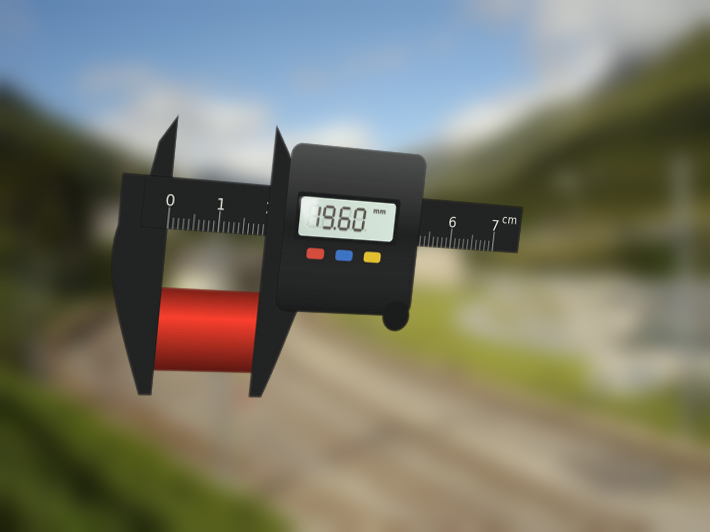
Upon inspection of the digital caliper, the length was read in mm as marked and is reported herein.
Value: 19.60 mm
